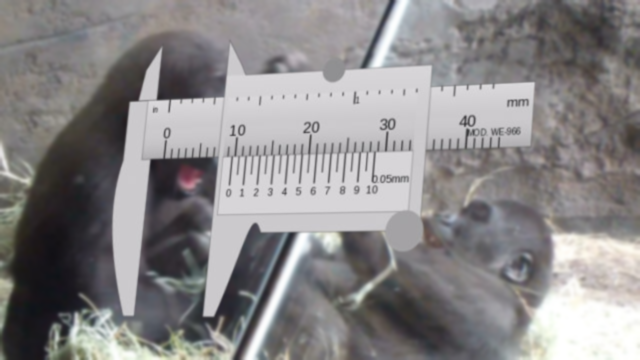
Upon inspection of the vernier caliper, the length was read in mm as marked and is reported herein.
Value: 9.6 mm
